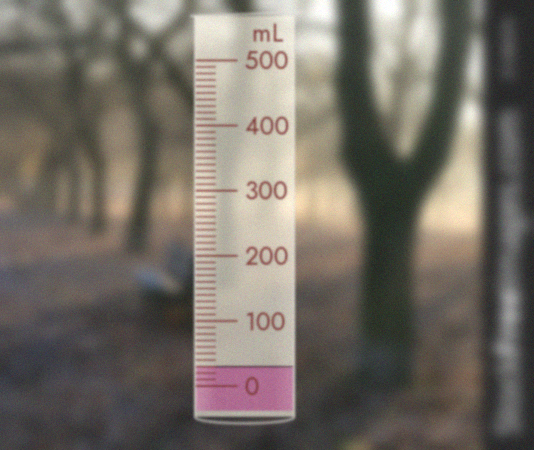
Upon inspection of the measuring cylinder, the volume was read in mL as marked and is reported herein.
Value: 30 mL
